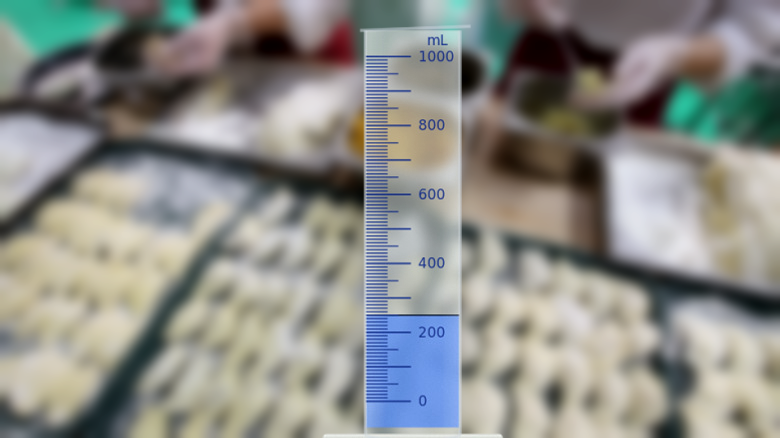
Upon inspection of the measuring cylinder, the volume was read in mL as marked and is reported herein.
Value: 250 mL
